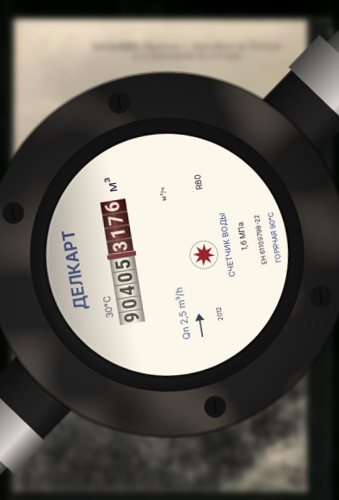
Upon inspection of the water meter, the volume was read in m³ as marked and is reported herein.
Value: 90405.3176 m³
